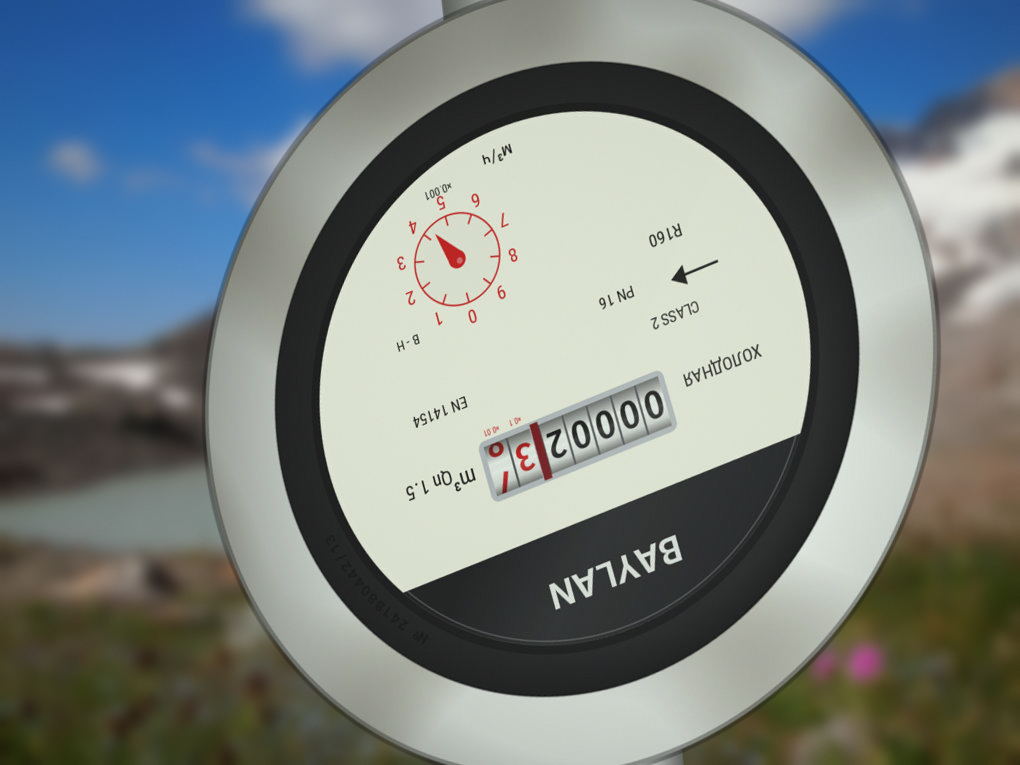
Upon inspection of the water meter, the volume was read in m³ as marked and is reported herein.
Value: 2.374 m³
